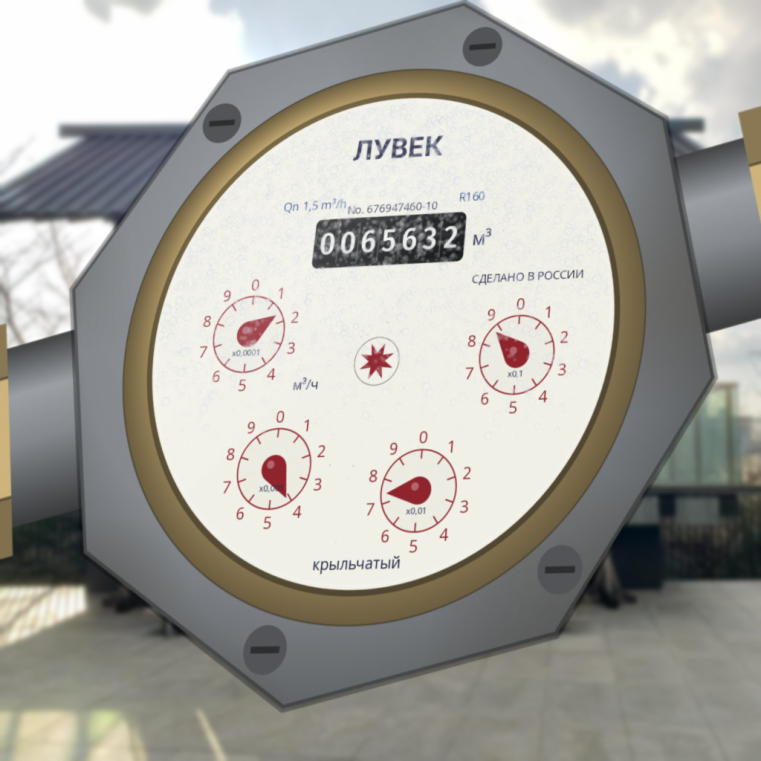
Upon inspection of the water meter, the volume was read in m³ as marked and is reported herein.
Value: 65632.8741 m³
